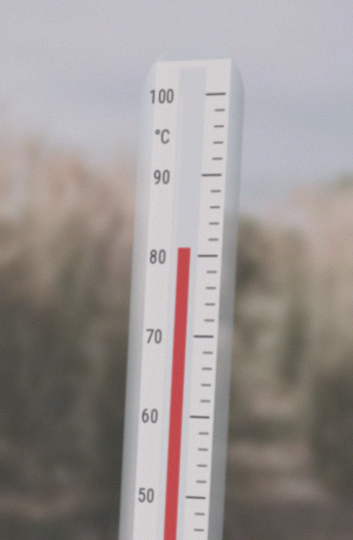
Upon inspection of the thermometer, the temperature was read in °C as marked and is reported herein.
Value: 81 °C
